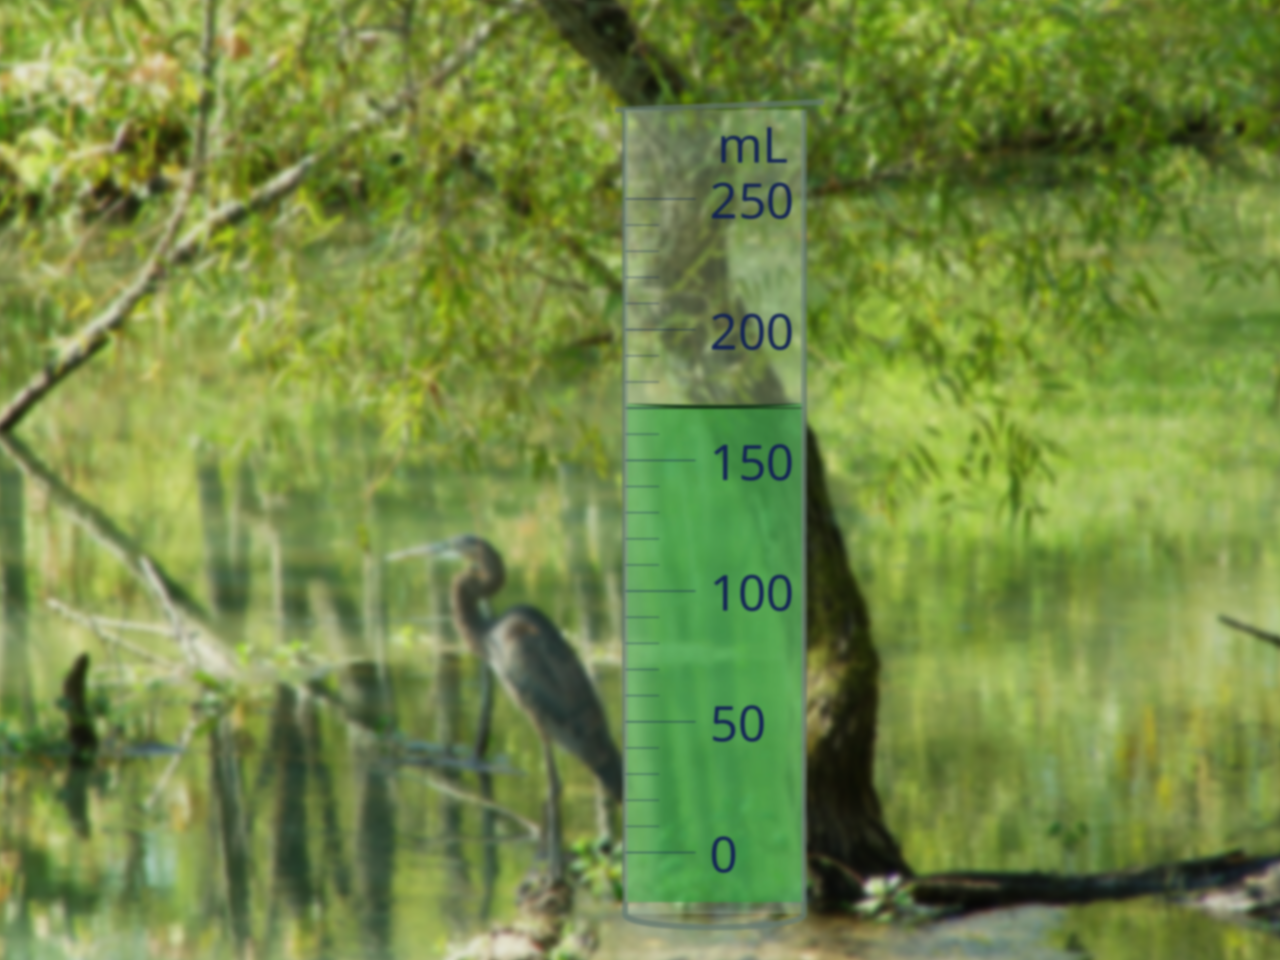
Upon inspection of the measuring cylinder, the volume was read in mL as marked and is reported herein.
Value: 170 mL
